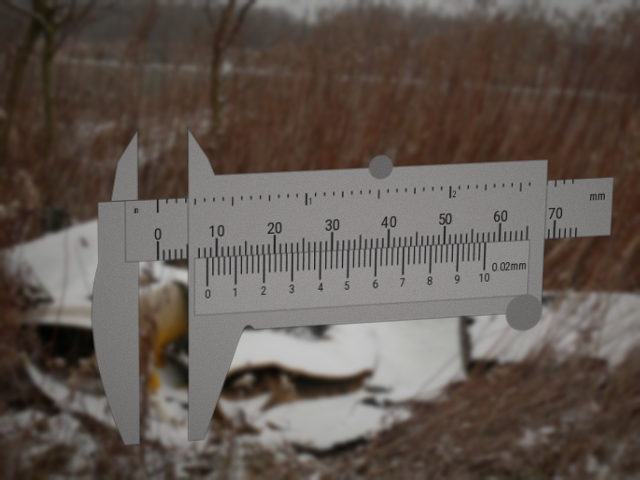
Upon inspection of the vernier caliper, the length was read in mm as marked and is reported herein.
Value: 8.4 mm
